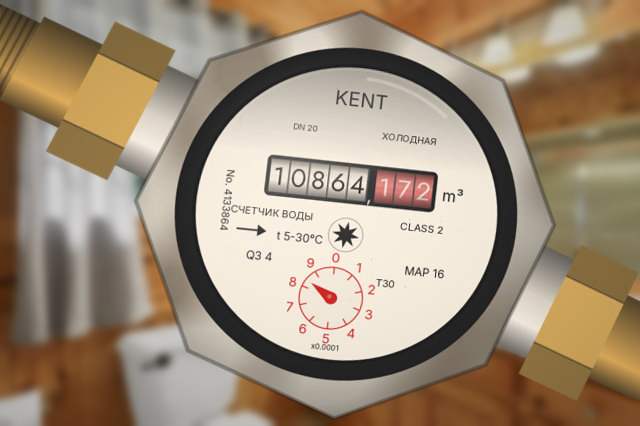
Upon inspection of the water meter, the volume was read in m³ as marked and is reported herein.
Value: 10864.1728 m³
